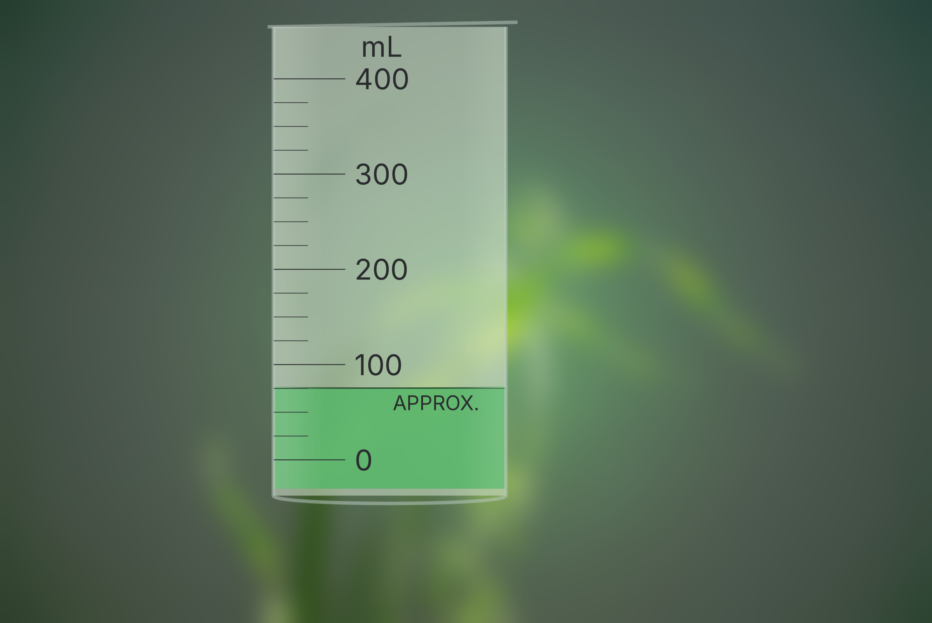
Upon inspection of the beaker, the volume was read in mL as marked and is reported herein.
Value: 75 mL
